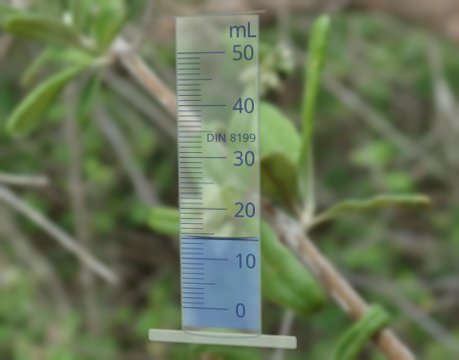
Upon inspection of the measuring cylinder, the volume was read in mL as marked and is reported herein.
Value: 14 mL
